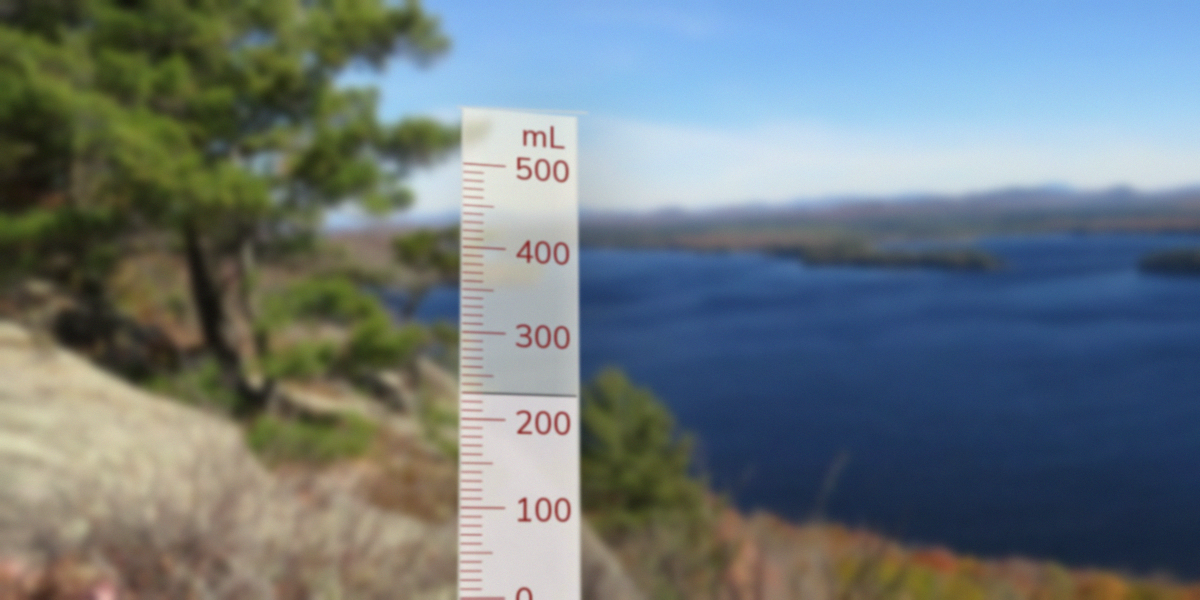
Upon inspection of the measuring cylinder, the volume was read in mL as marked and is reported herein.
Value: 230 mL
